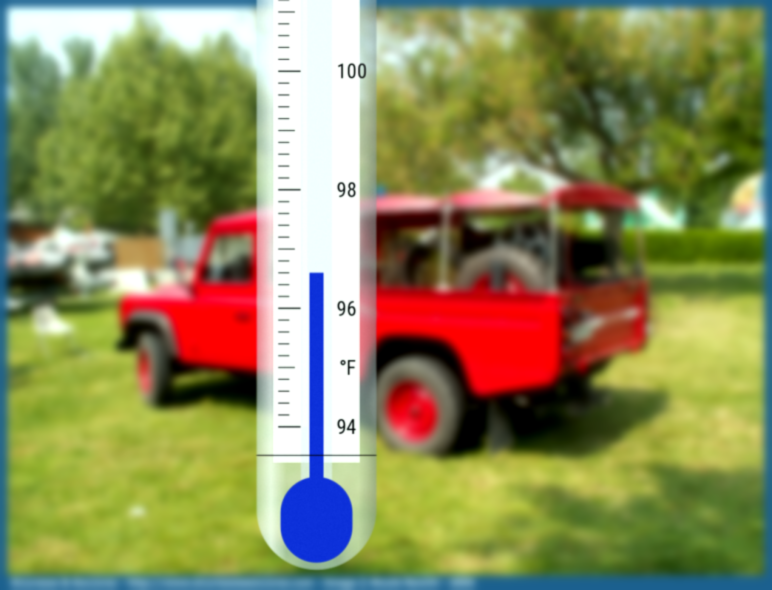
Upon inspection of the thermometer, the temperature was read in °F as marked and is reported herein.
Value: 96.6 °F
